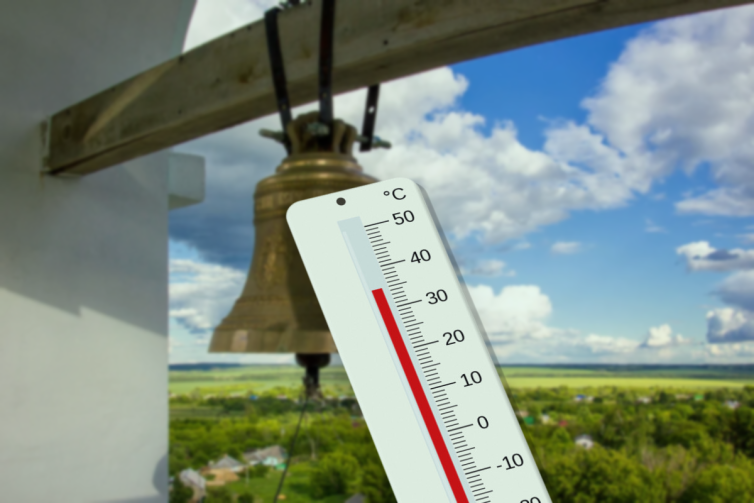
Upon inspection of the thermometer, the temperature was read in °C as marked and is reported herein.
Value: 35 °C
